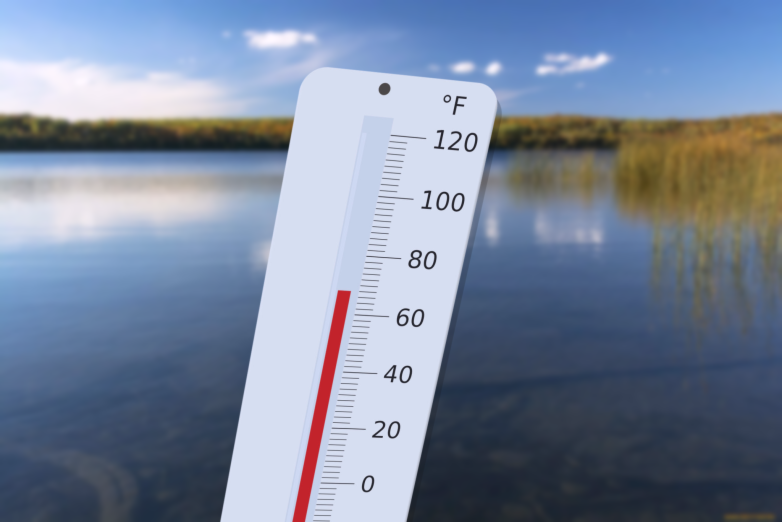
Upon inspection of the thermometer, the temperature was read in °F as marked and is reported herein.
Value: 68 °F
